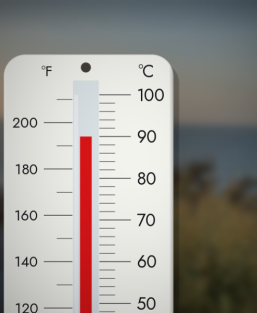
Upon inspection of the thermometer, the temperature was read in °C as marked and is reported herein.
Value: 90 °C
